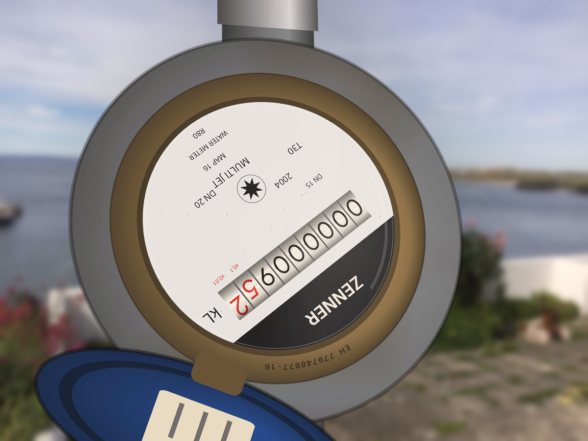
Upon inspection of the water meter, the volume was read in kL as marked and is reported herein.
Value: 9.52 kL
